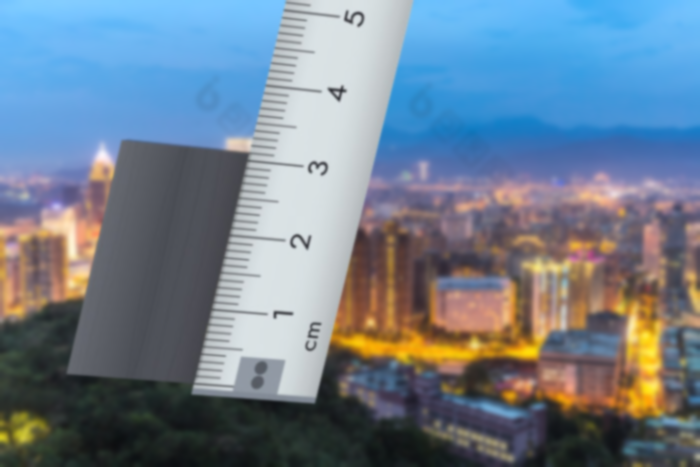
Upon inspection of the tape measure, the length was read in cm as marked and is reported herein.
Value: 3.1 cm
